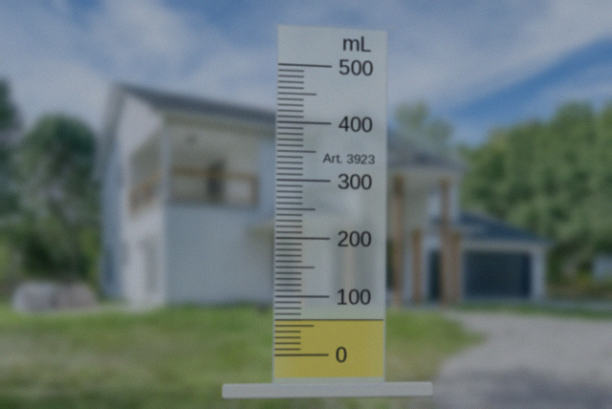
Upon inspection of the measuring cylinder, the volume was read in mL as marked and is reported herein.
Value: 60 mL
